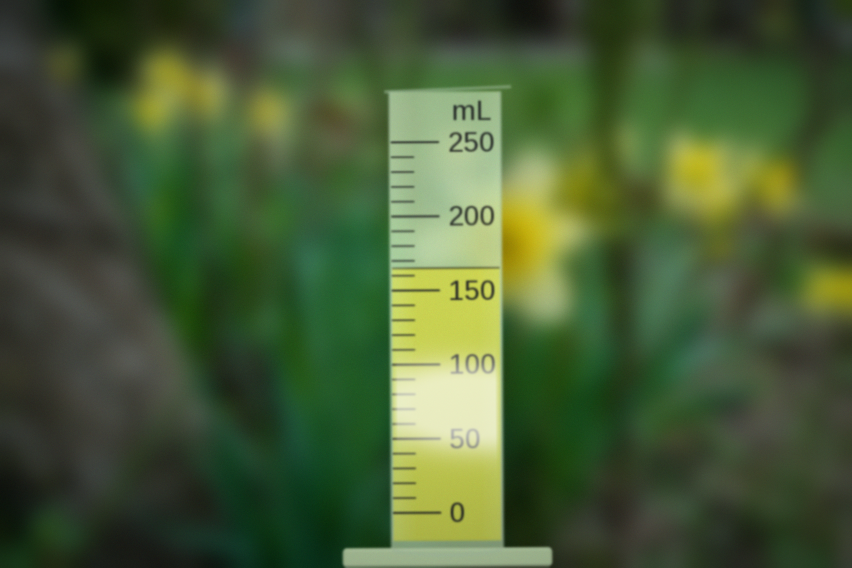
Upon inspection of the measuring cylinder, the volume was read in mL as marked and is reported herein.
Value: 165 mL
